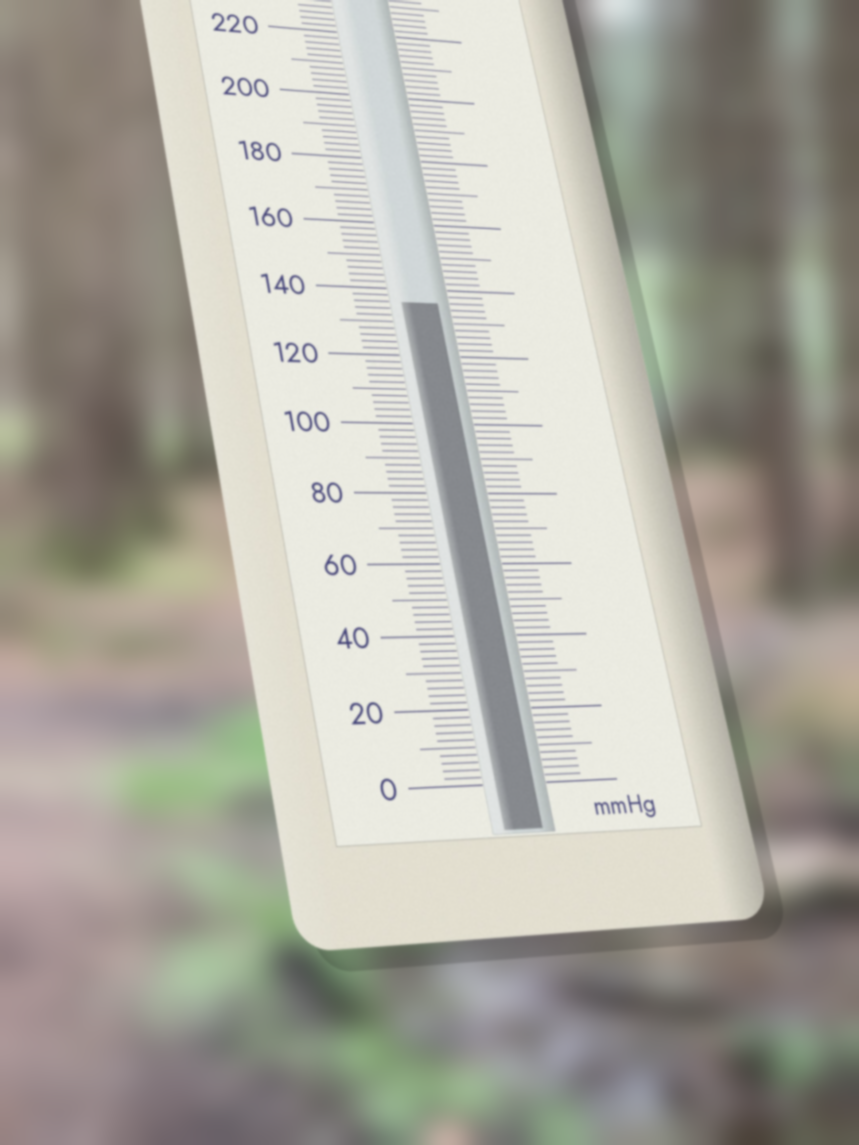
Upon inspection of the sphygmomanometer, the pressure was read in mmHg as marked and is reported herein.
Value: 136 mmHg
